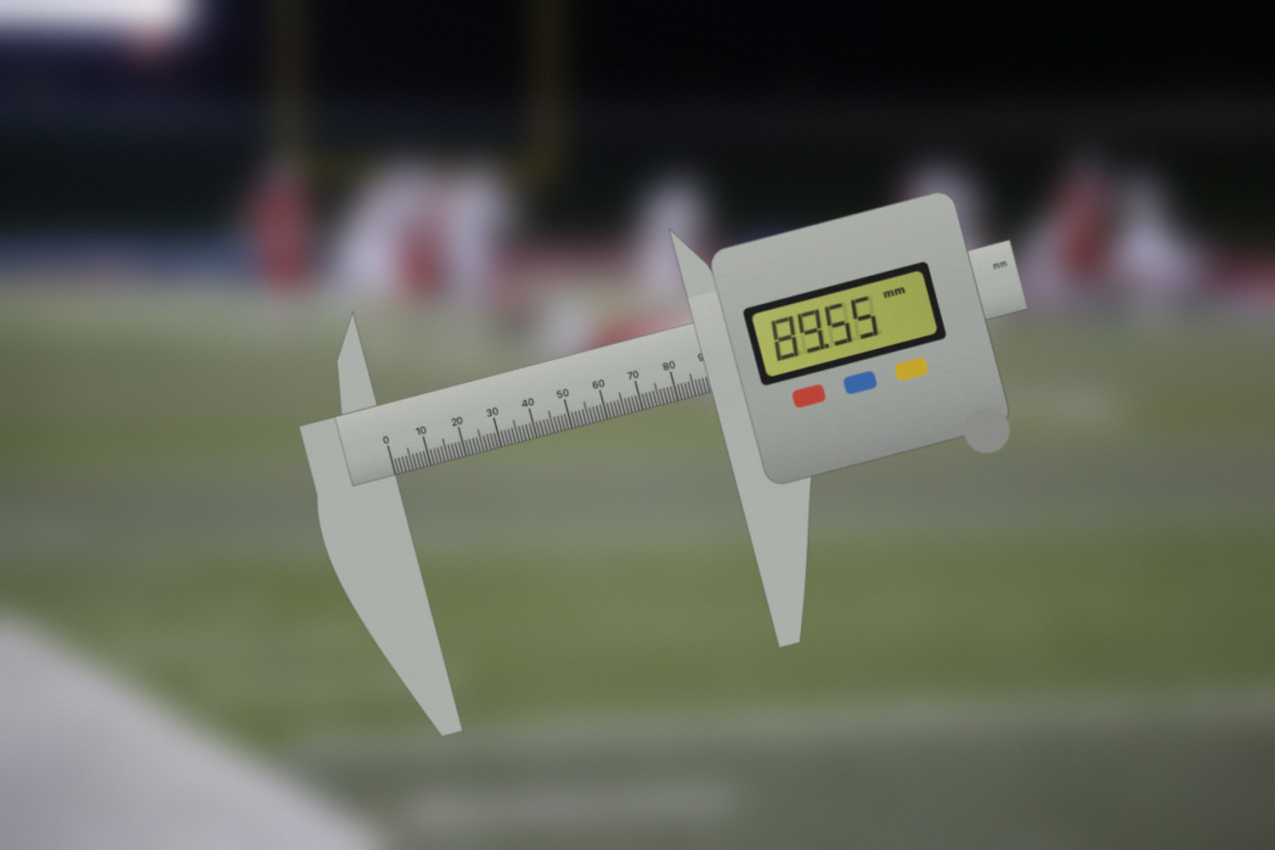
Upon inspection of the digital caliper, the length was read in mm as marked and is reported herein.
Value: 89.55 mm
